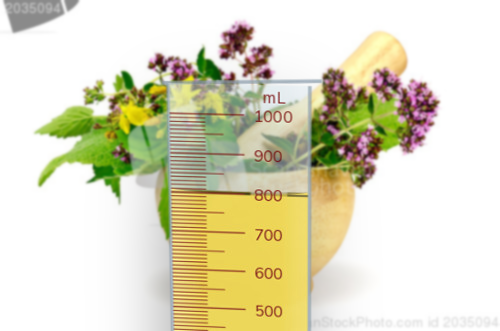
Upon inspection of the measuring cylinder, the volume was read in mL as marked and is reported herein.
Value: 800 mL
